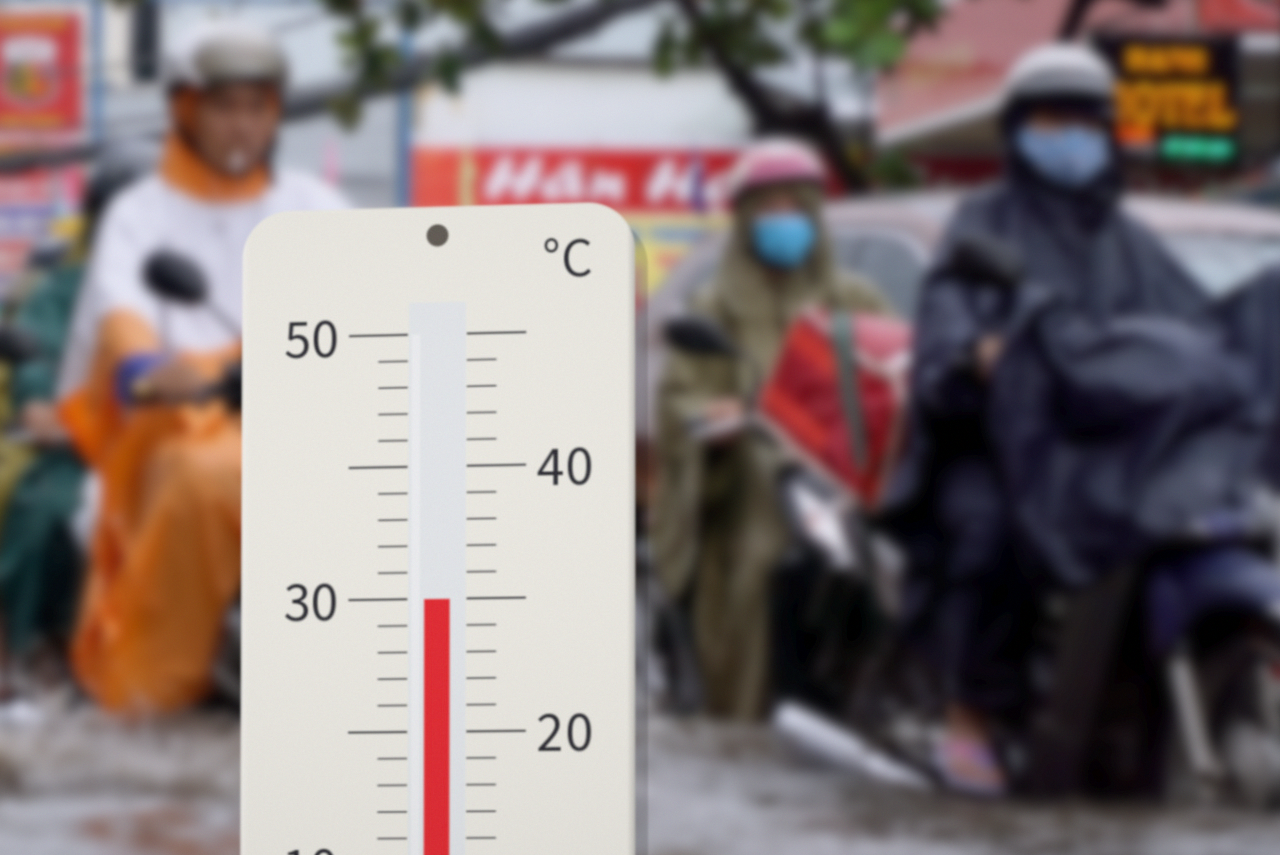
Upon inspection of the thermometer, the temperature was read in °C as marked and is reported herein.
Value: 30 °C
